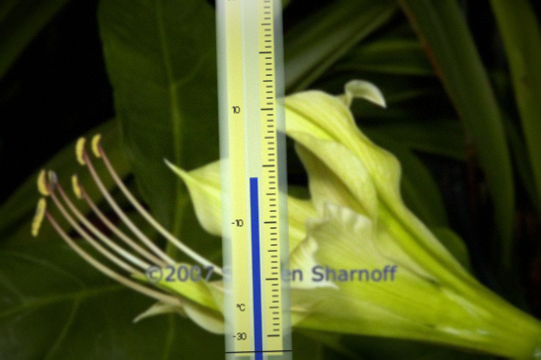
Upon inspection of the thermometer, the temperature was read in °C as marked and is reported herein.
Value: -2 °C
